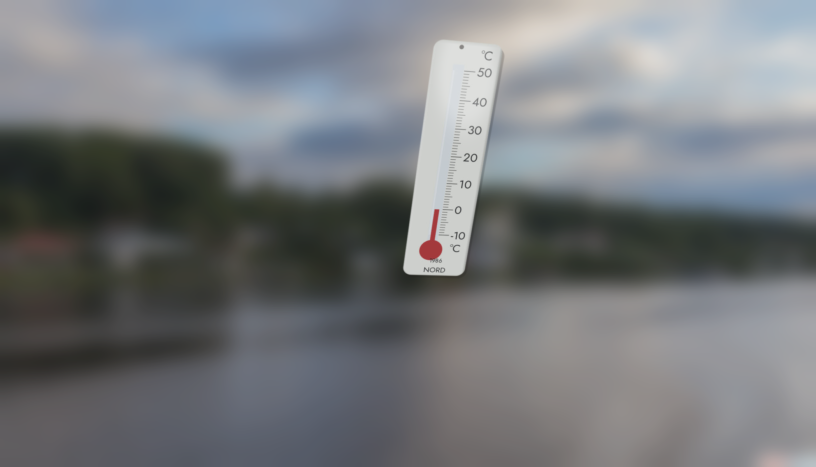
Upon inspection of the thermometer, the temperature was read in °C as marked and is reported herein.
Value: 0 °C
